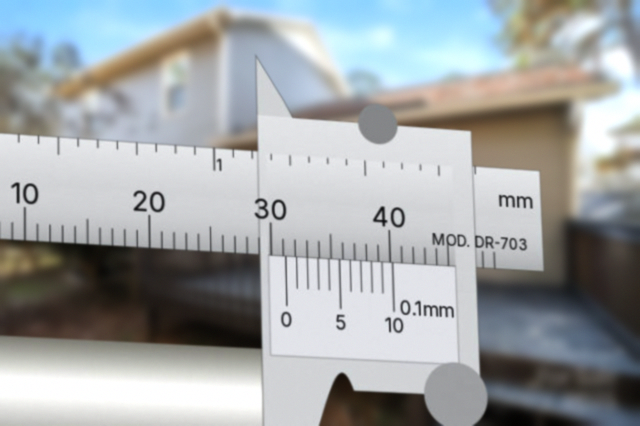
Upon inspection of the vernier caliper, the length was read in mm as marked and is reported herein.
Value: 31.2 mm
